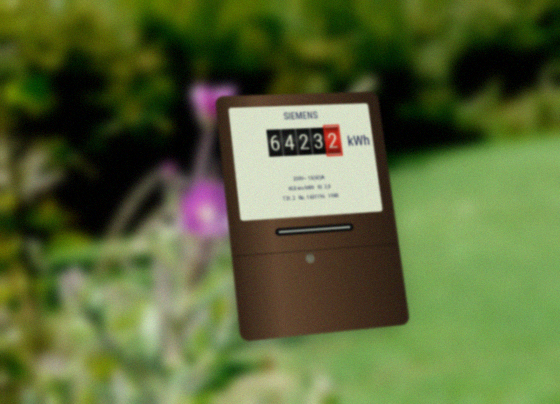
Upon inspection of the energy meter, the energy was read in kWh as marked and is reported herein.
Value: 6423.2 kWh
